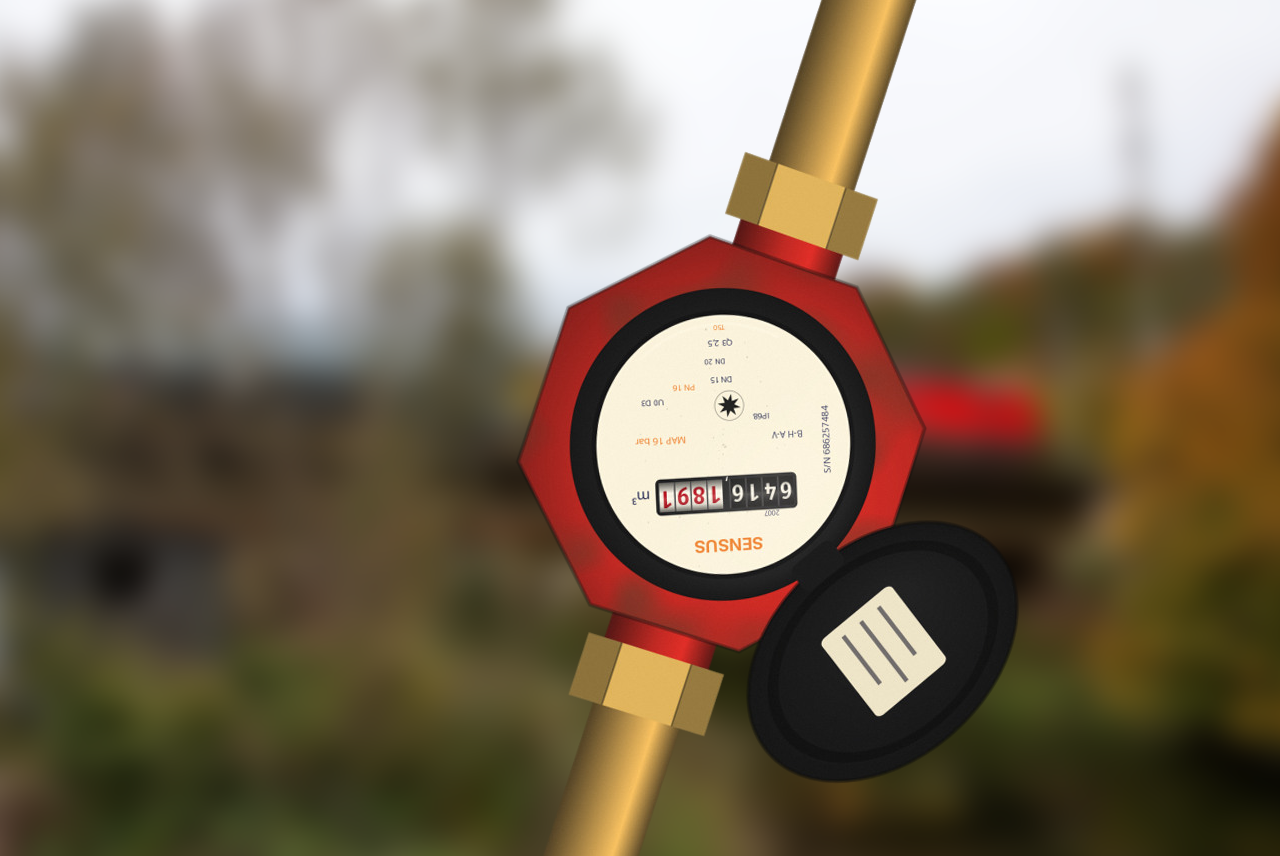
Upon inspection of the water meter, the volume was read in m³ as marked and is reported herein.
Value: 6416.1891 m³
